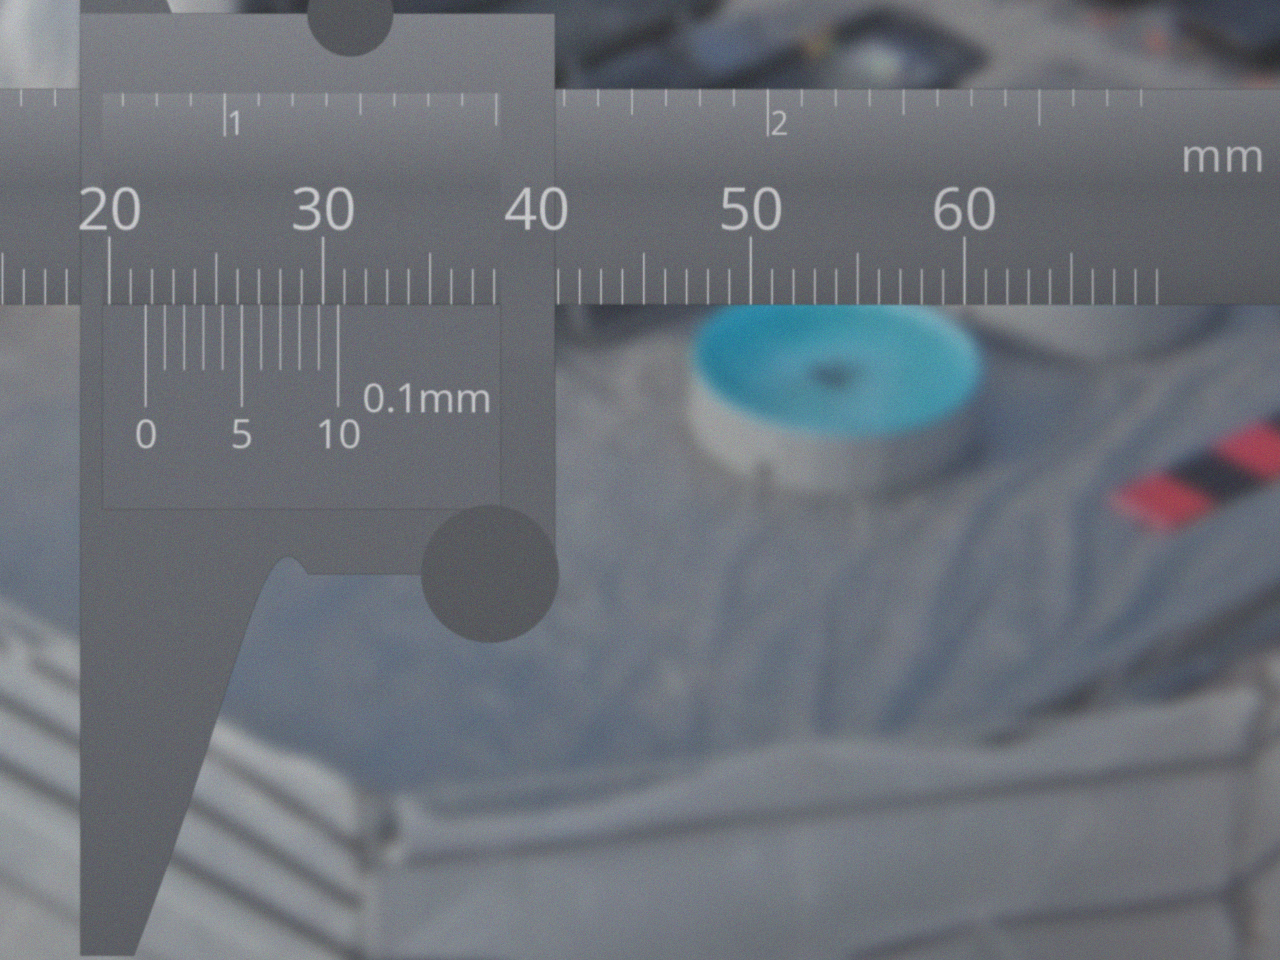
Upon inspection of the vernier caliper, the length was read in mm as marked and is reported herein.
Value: 21.7 mm
